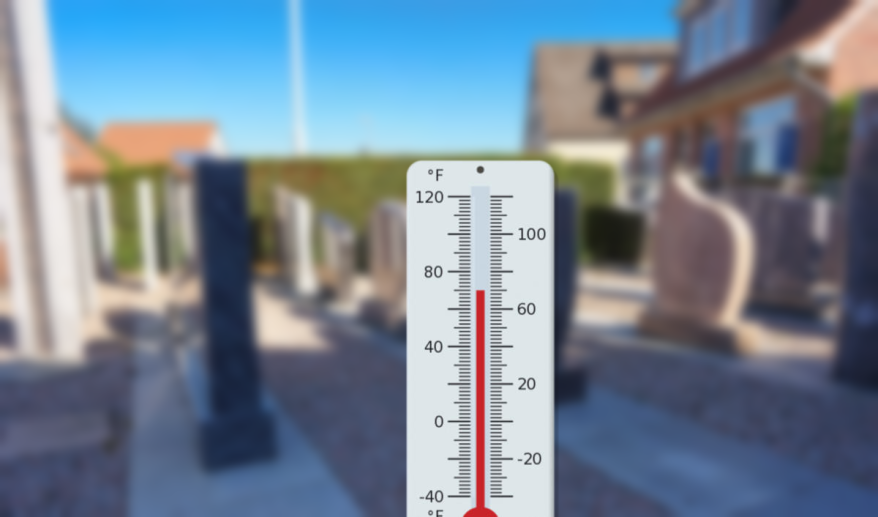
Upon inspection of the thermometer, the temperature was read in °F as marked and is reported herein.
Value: 70 °F
